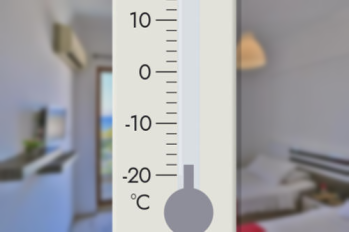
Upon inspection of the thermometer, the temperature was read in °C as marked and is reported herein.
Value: -18 °C
